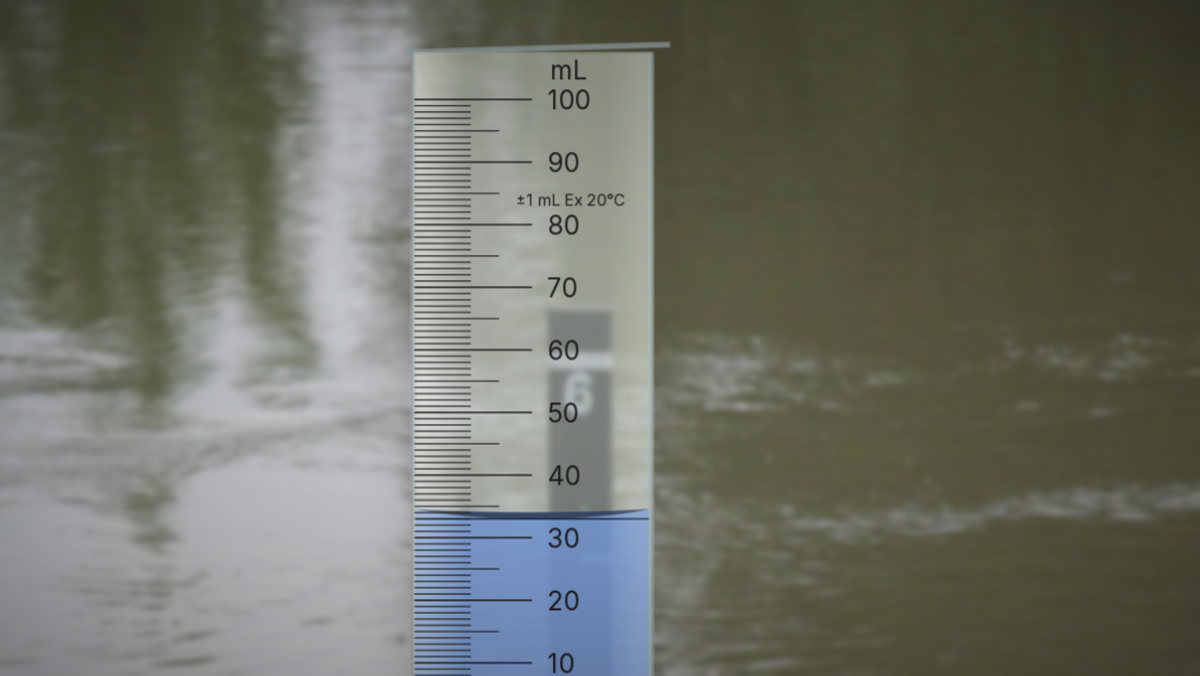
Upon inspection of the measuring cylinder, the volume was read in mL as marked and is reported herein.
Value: 33 mL
